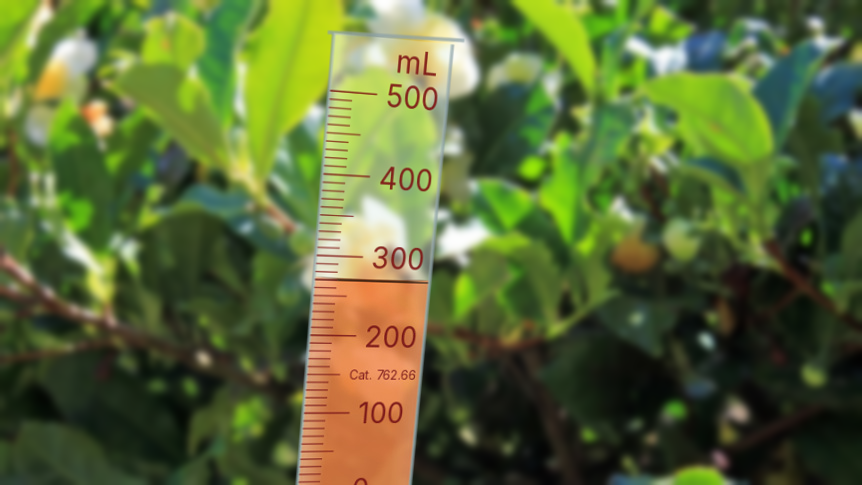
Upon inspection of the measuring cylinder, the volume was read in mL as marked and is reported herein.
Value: 270 mL
